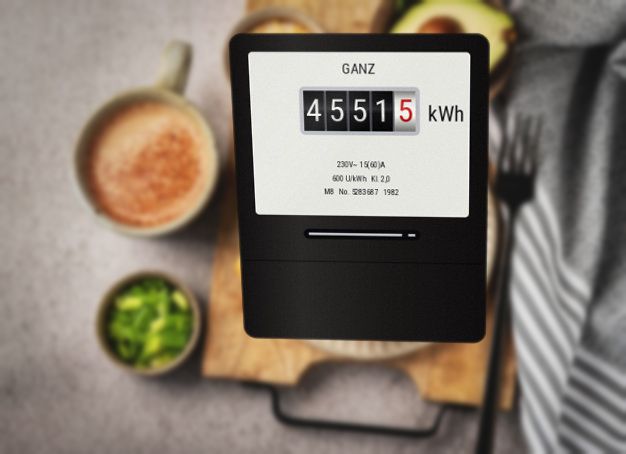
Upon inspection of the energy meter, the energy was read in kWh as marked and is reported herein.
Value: 4551.5 kWh
